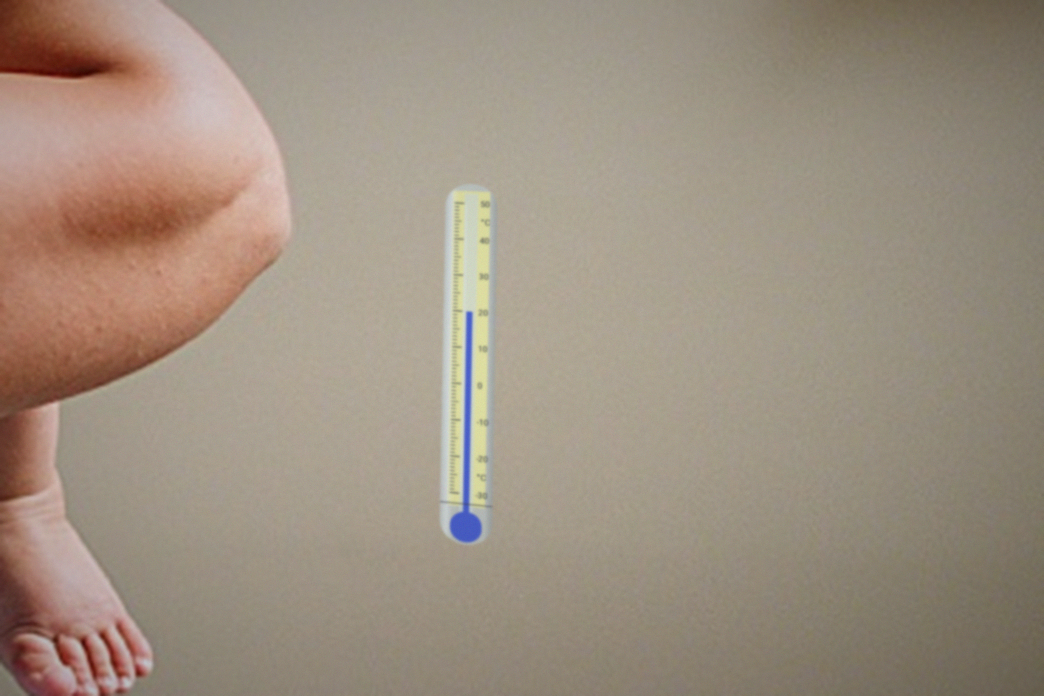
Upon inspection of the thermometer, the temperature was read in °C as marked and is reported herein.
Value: 20 °C
